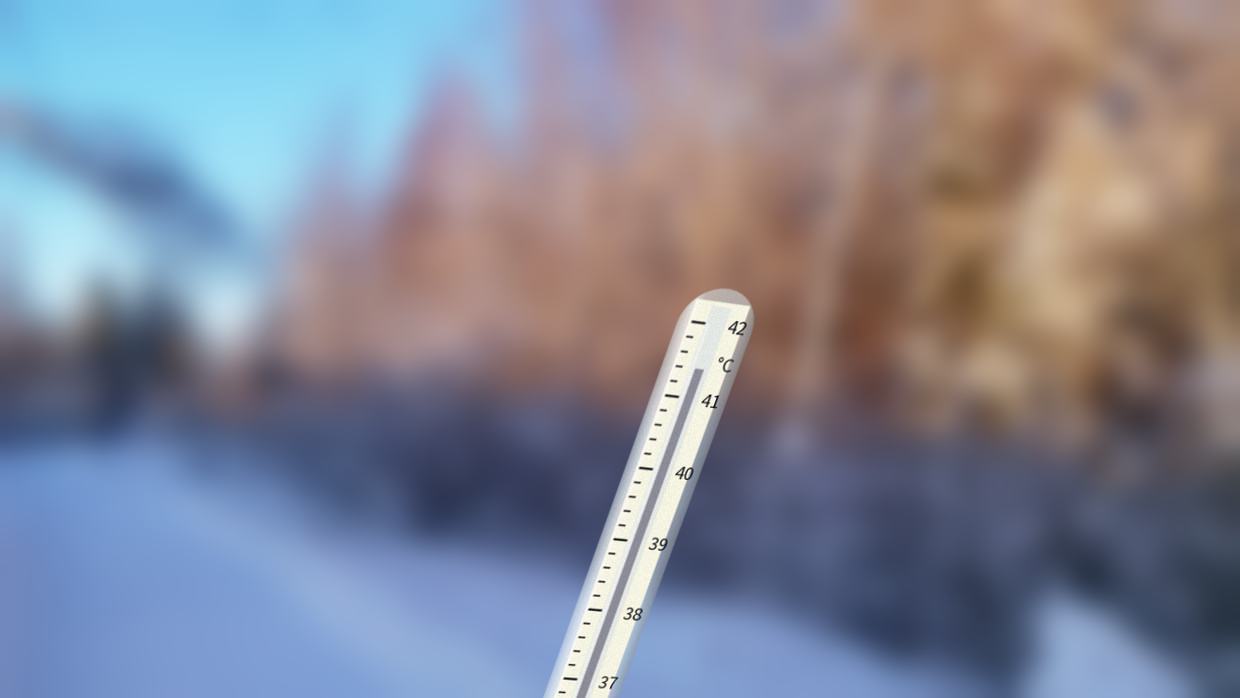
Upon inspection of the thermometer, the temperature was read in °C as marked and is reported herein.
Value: 41.4 °C
